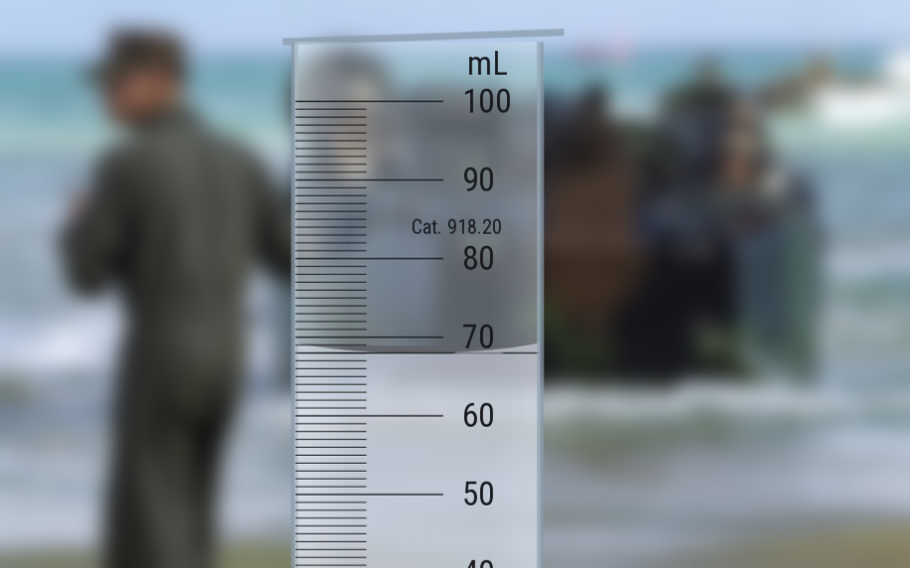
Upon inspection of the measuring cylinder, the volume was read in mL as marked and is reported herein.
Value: 68 mL
